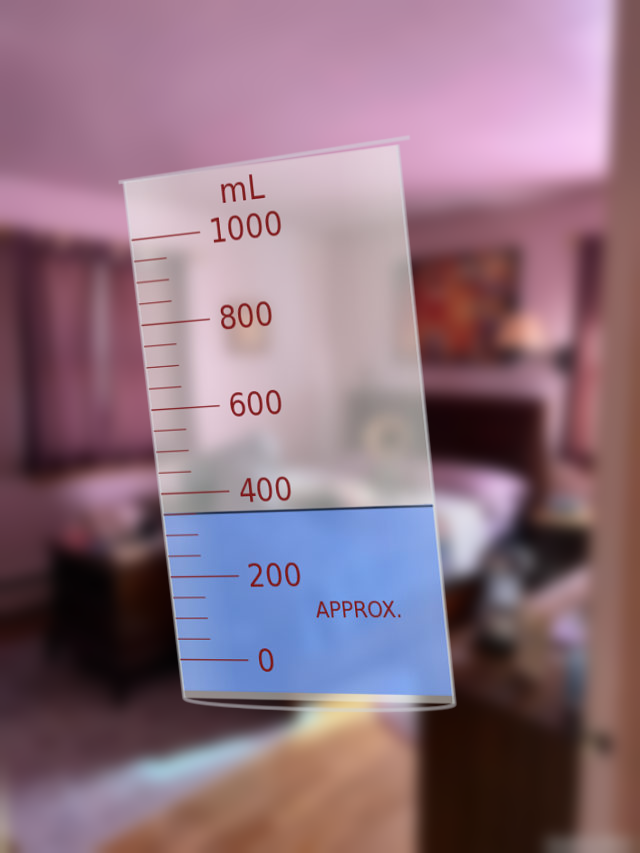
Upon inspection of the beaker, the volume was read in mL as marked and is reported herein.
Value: 350 mL
